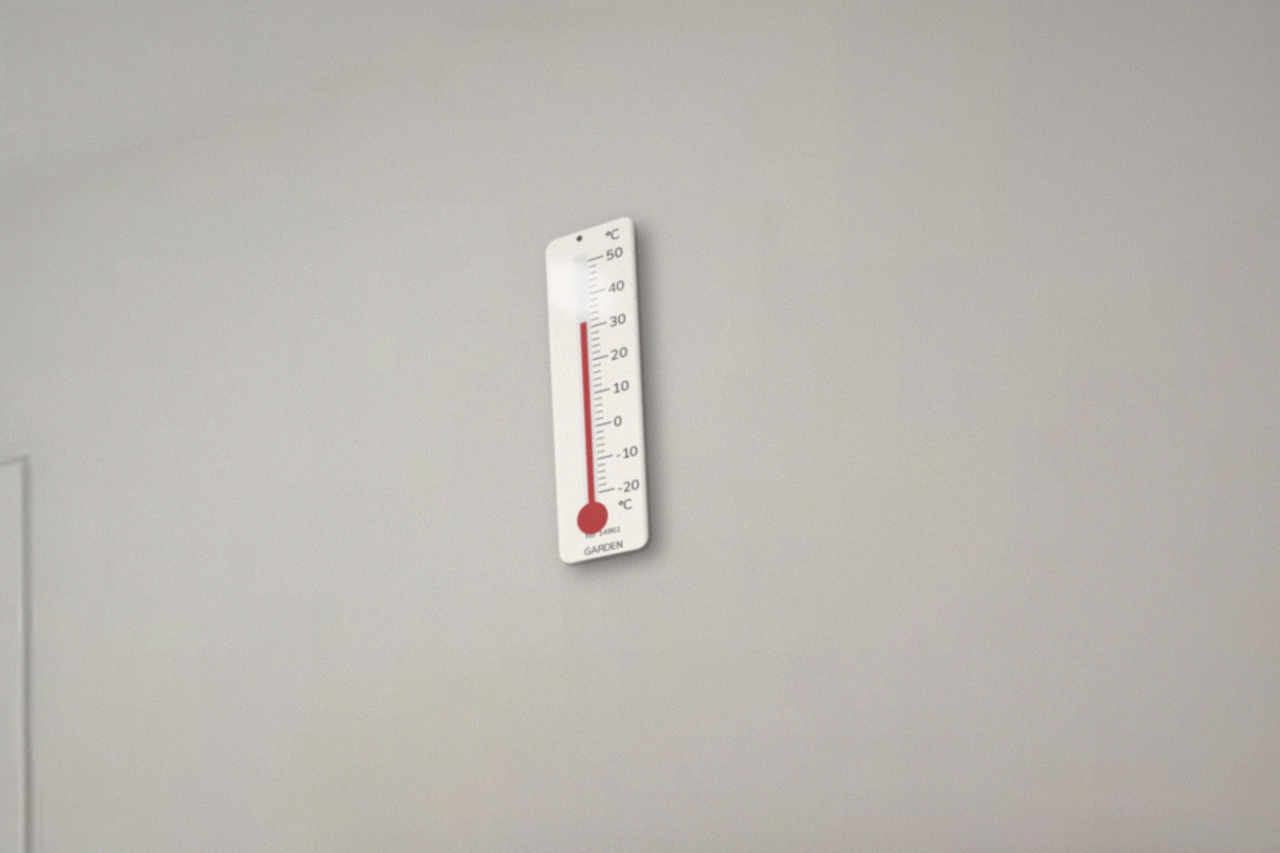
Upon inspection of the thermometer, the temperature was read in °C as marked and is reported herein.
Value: 32 °C
